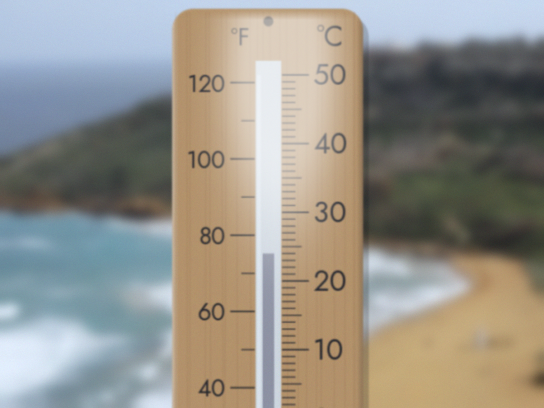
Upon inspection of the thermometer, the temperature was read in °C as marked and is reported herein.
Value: 24 °C
